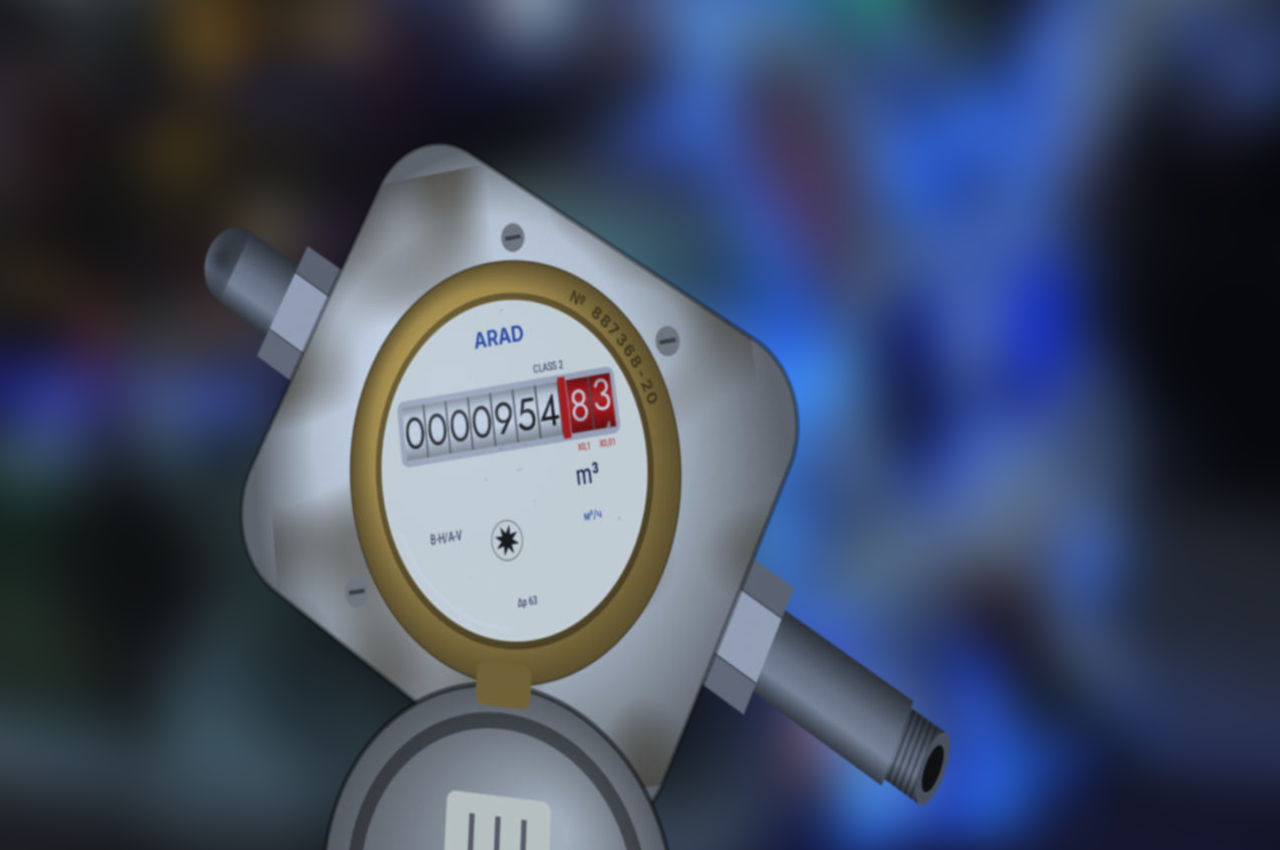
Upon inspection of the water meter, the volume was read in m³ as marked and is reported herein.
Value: 954.83 m³
